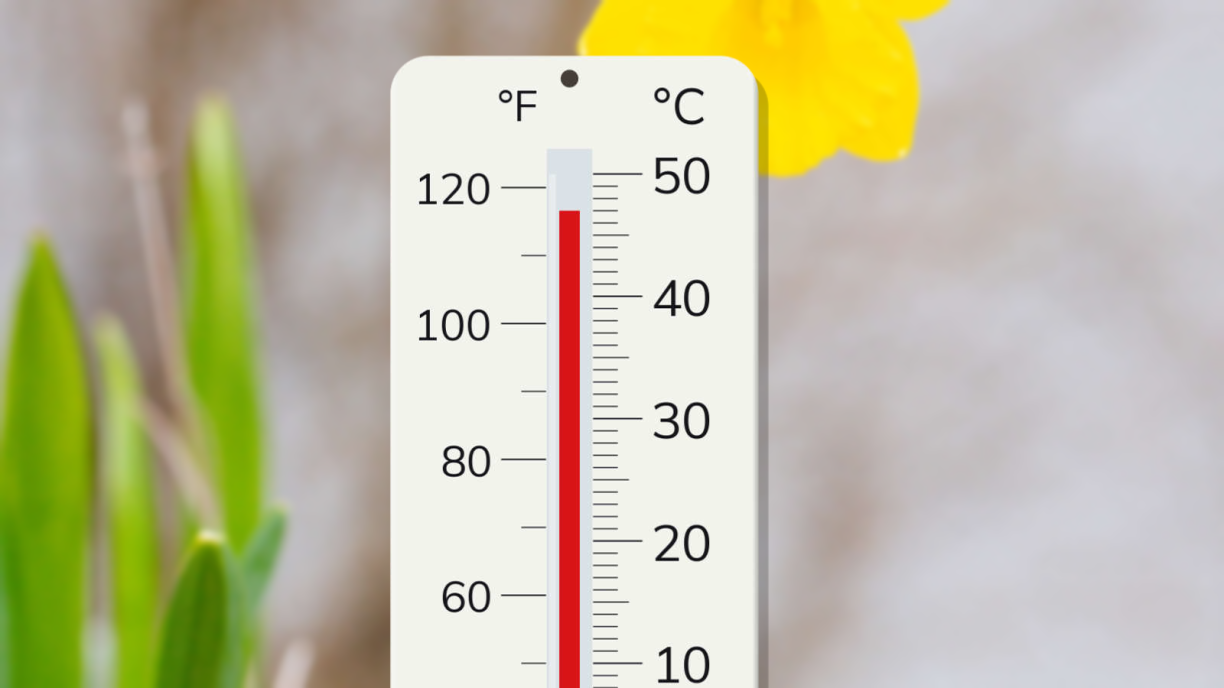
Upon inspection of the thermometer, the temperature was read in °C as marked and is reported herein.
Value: 47 °C
